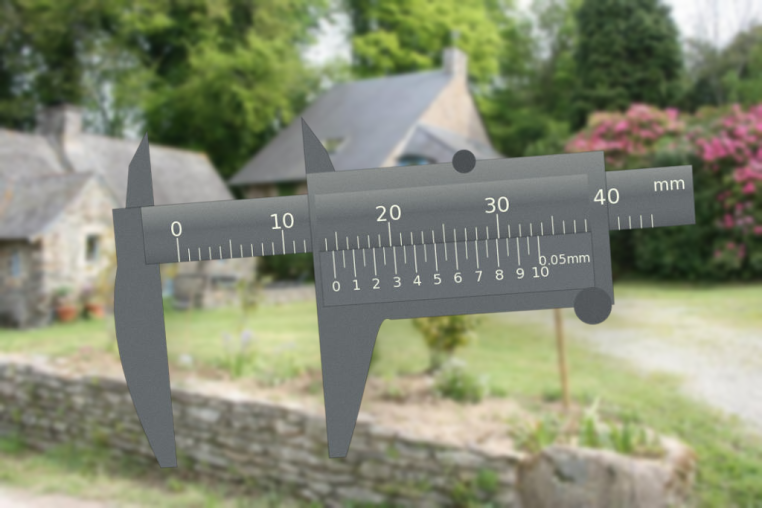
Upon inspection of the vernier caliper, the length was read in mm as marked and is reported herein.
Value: 14.6 mm
